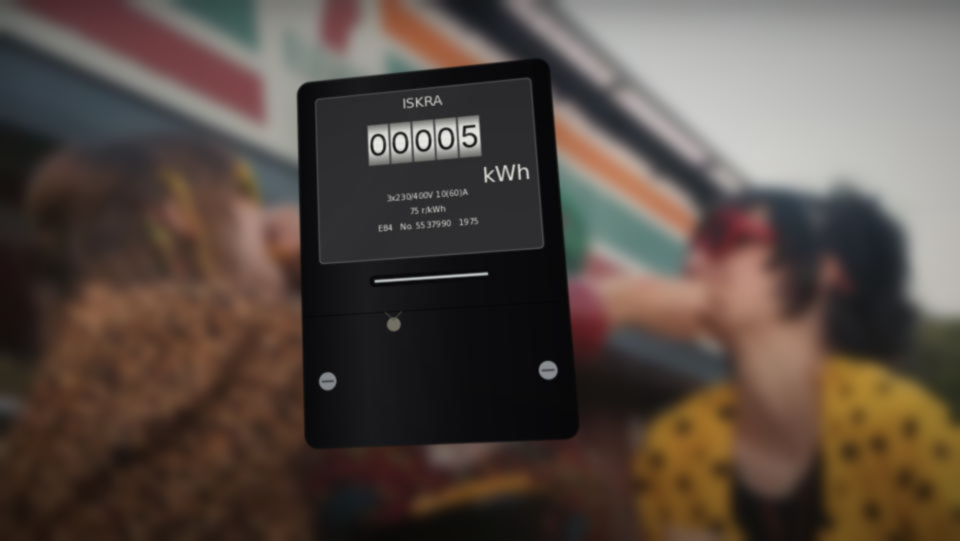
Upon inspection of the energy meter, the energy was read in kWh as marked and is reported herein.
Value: 5 kWh
